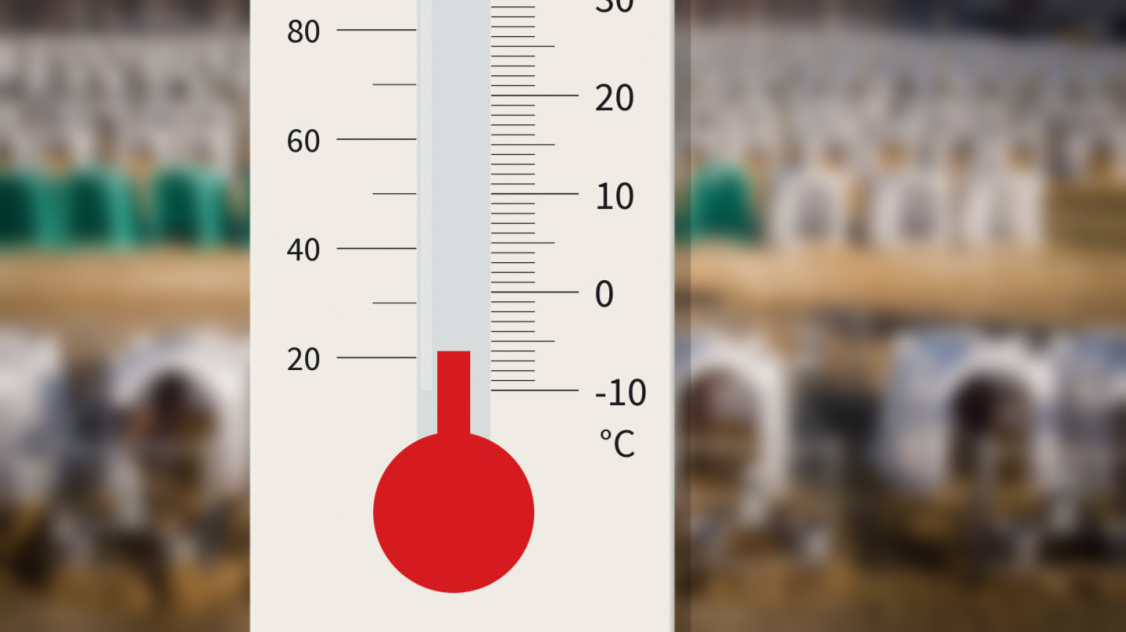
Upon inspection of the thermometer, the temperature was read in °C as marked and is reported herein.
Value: -6 °C
